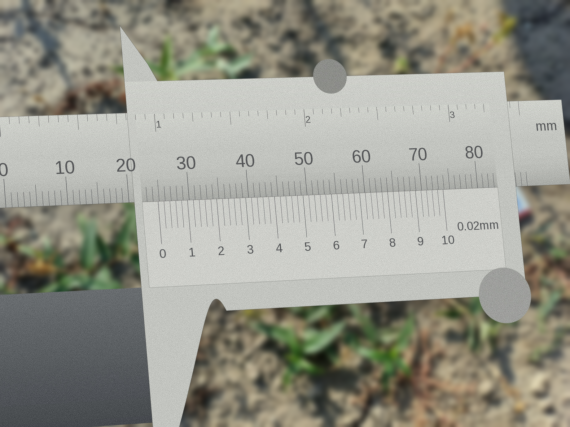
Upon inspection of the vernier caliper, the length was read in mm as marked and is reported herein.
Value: 24.8 mm
